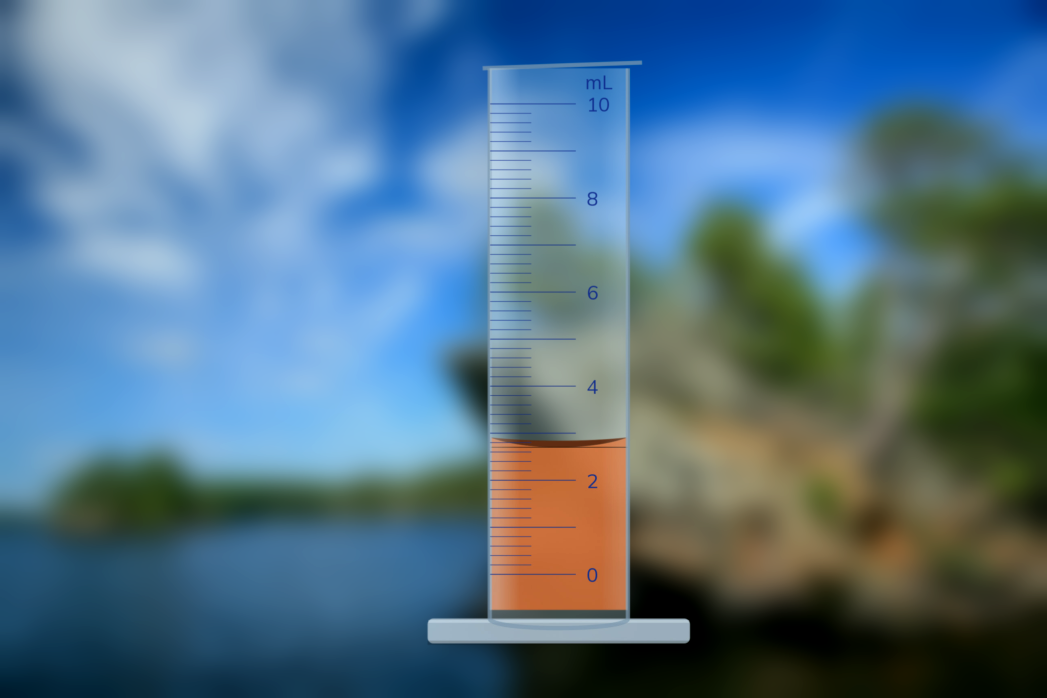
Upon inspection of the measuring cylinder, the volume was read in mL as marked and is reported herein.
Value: 2.7 mL
